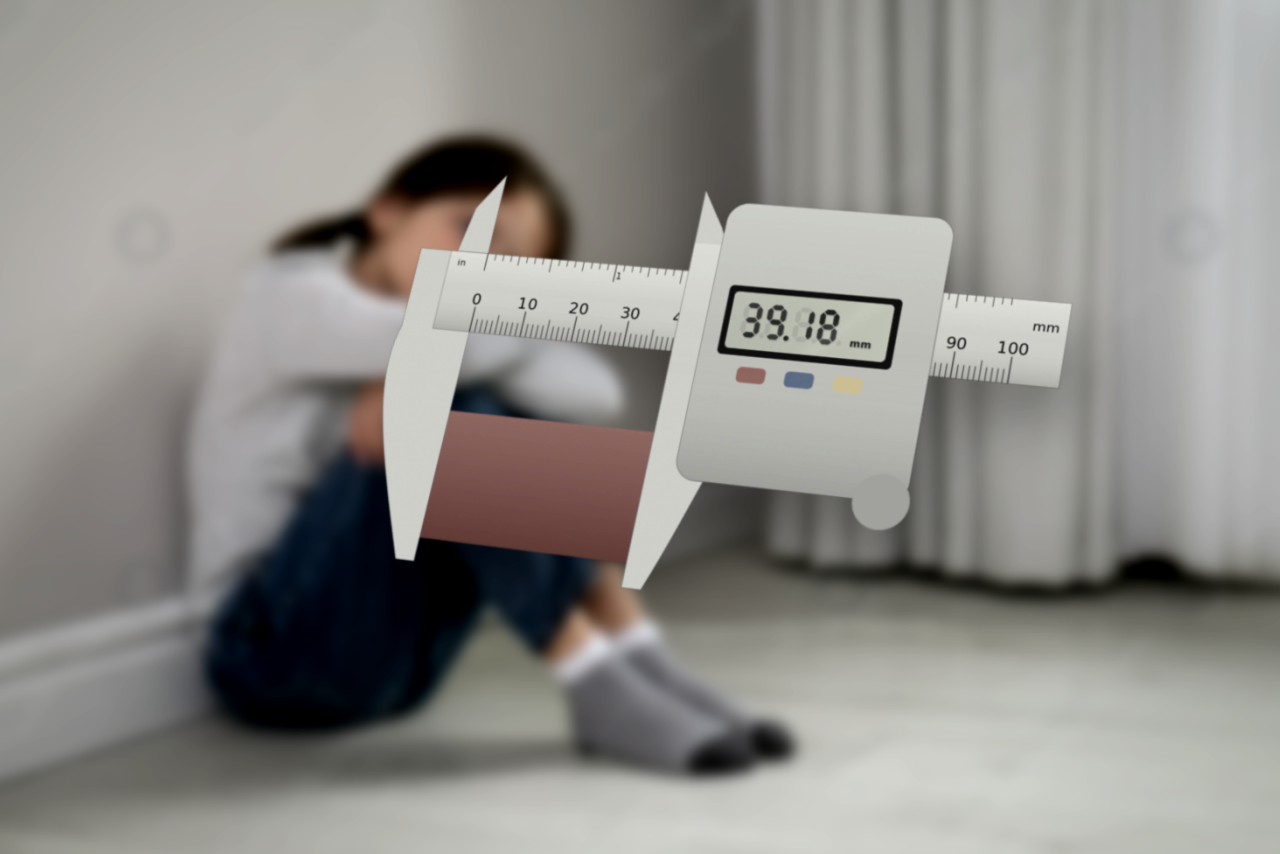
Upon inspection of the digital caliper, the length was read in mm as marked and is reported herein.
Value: 39.18 mm
